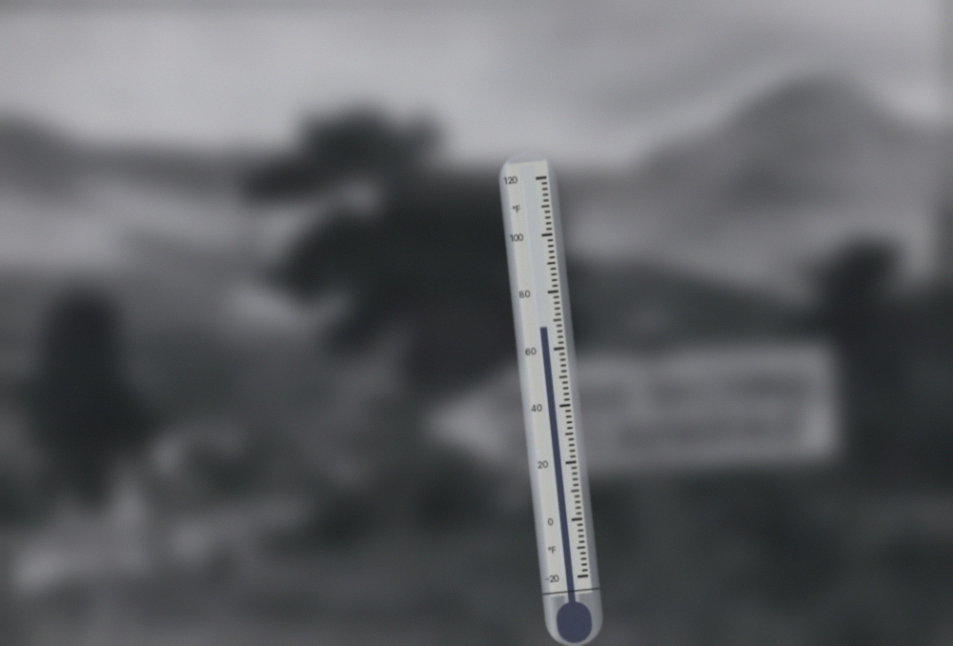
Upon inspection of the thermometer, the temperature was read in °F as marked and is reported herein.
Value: 68 °F
